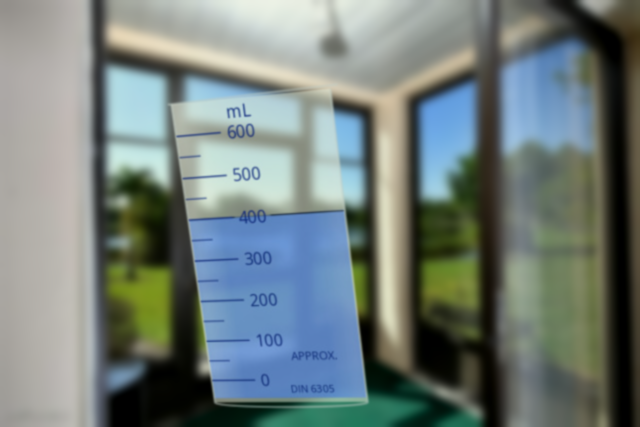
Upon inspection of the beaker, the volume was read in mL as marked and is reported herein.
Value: 400 mL
